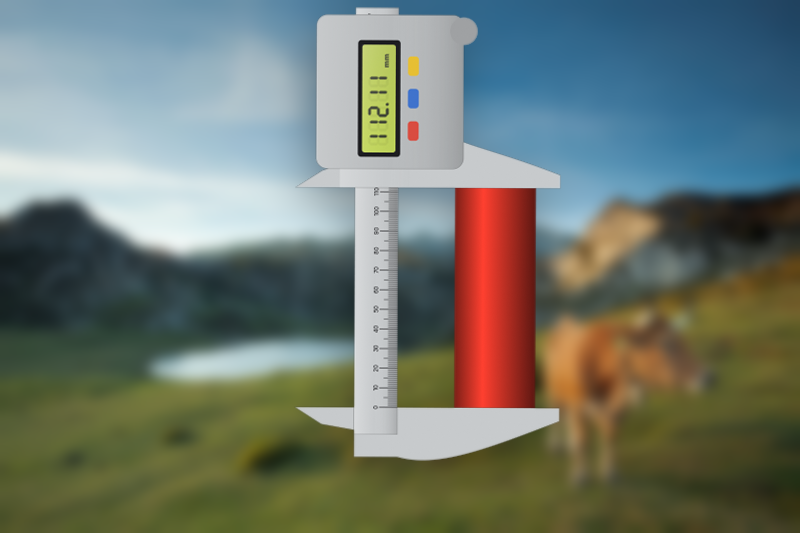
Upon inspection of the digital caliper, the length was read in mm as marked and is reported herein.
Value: 112.11 mm
